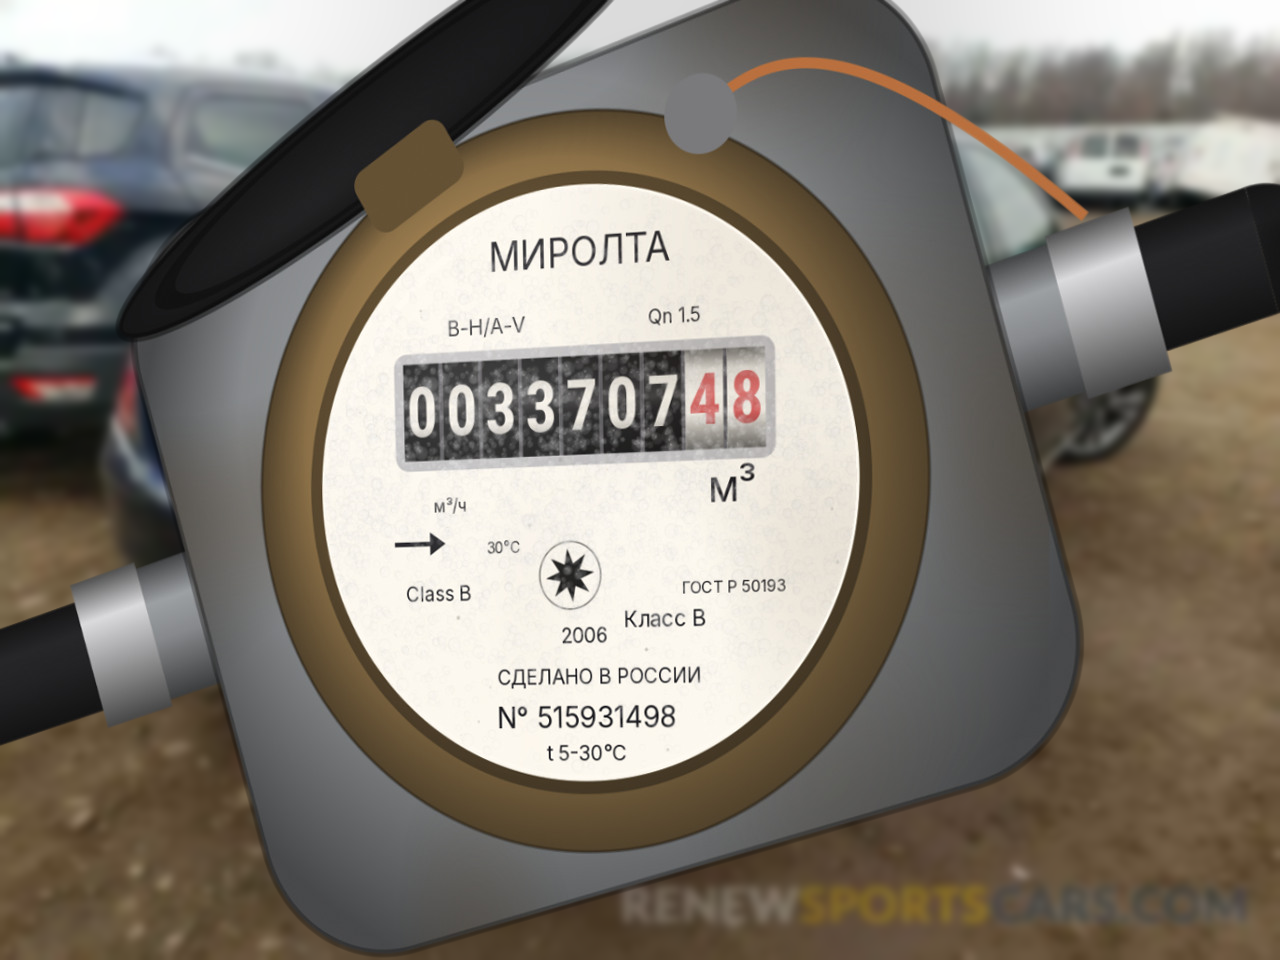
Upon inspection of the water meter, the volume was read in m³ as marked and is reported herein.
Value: 33707.48 m³
